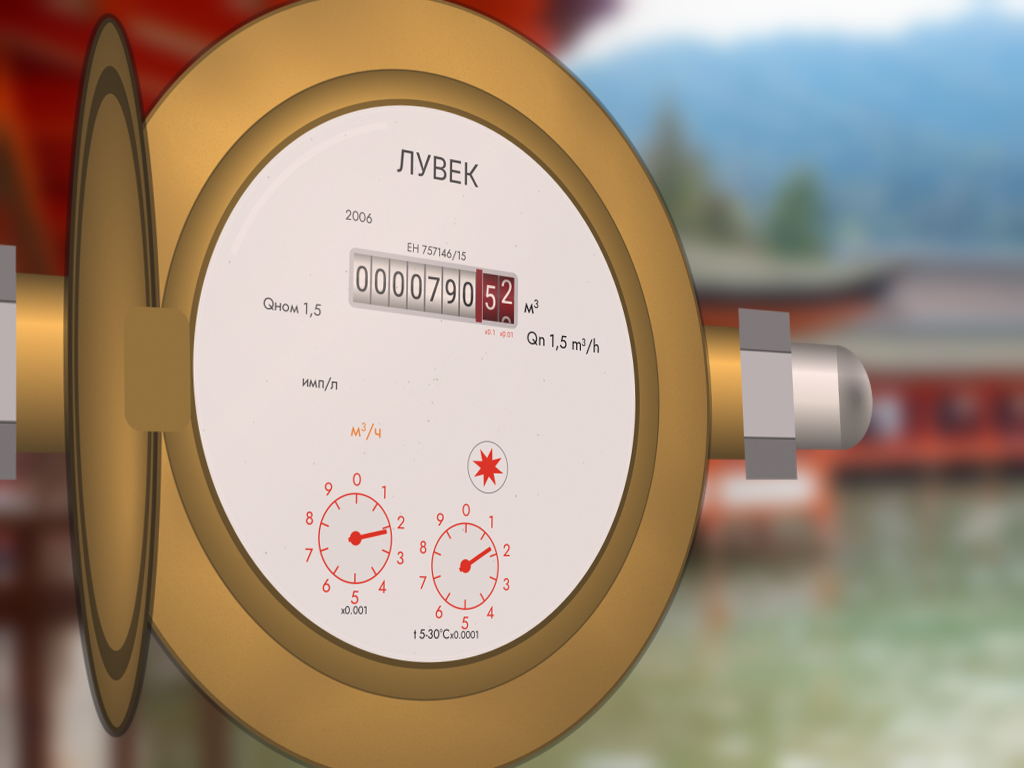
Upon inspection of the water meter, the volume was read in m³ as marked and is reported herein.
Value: 790.5221 m³
